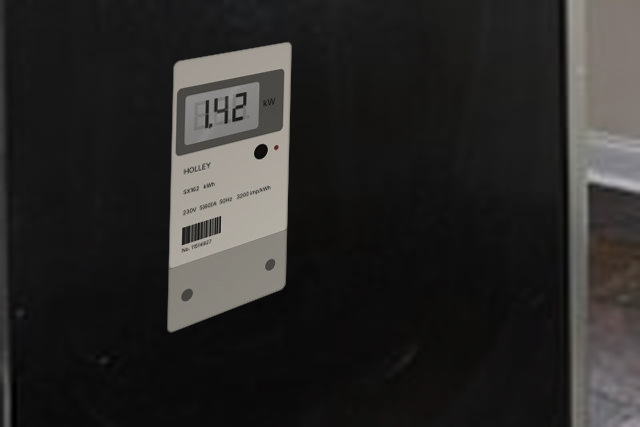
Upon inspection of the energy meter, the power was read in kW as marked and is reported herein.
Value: 1.42 kW
